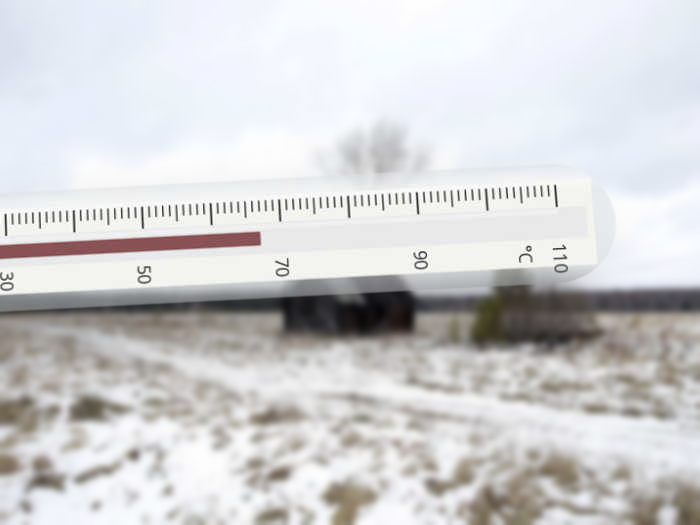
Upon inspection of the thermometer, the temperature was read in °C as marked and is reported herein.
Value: 67 °C
